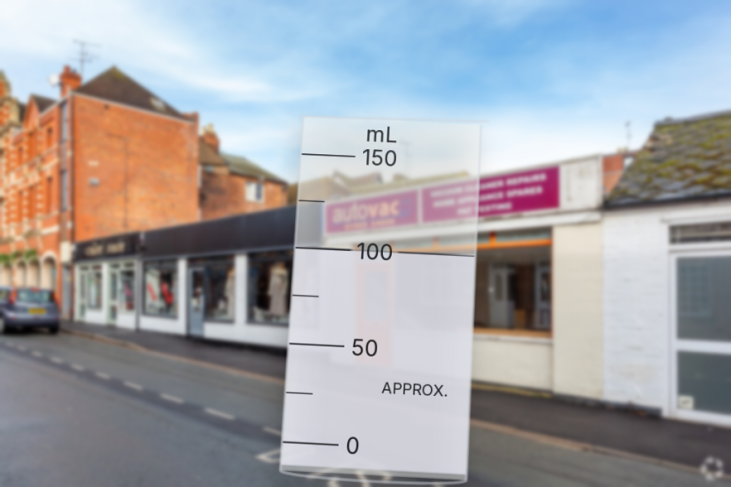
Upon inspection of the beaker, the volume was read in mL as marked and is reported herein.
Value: 100 mL
